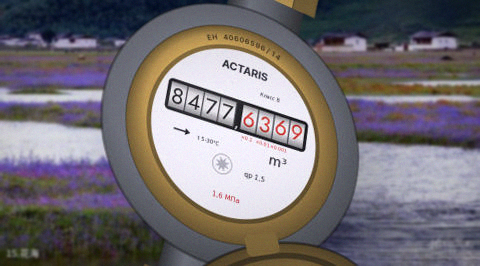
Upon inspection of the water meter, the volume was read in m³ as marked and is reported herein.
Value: 8477.6369 m³
